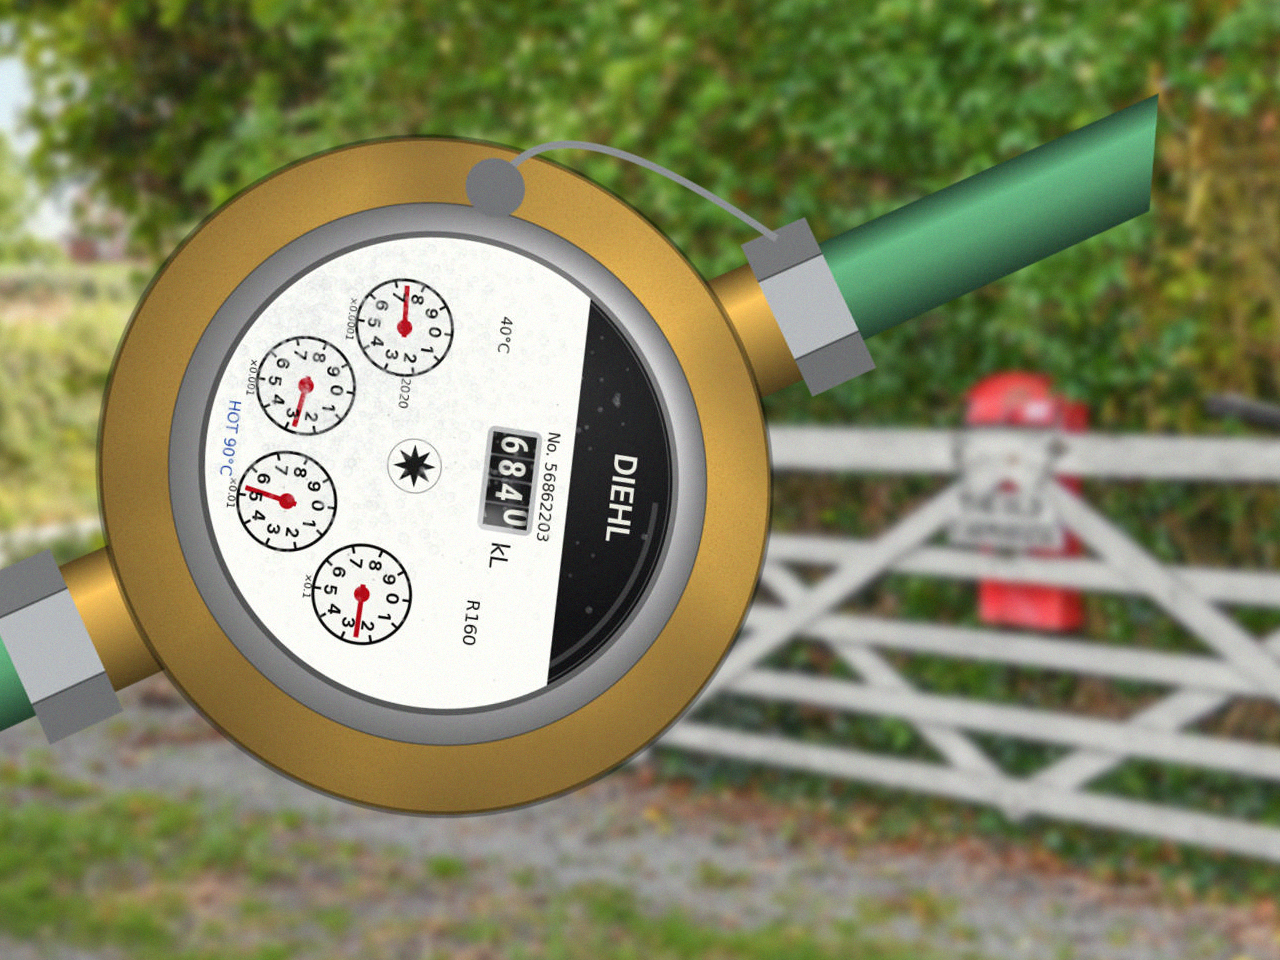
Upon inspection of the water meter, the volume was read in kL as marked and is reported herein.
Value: 6840.2527 kL
